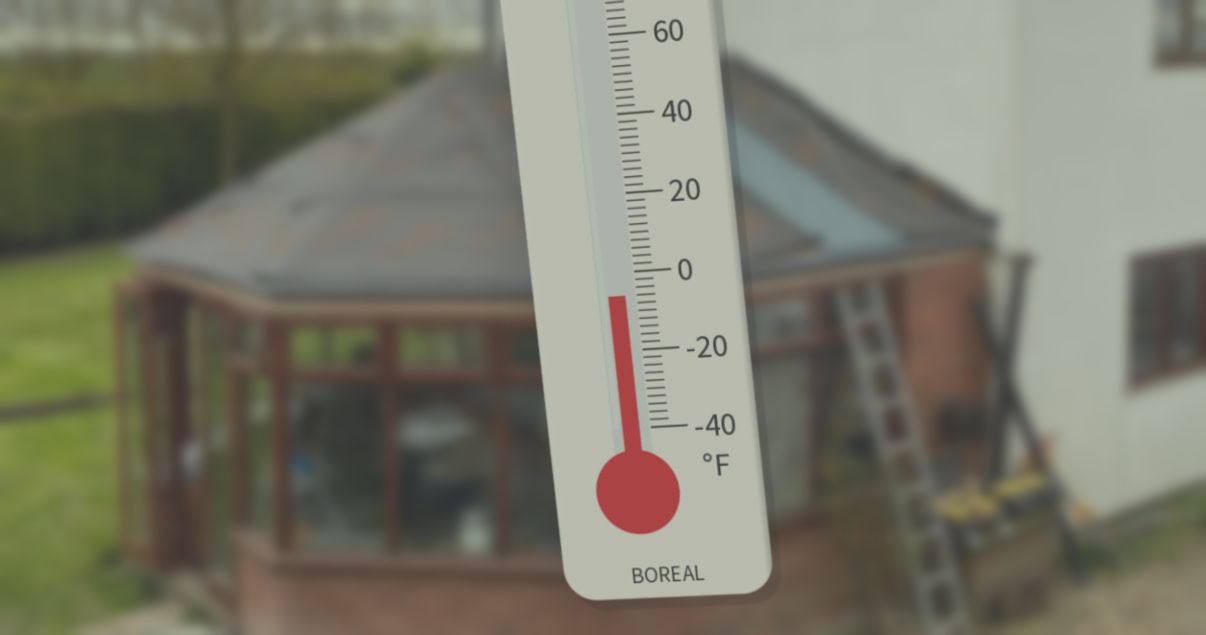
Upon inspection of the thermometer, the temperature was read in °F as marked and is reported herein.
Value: -6 °F
